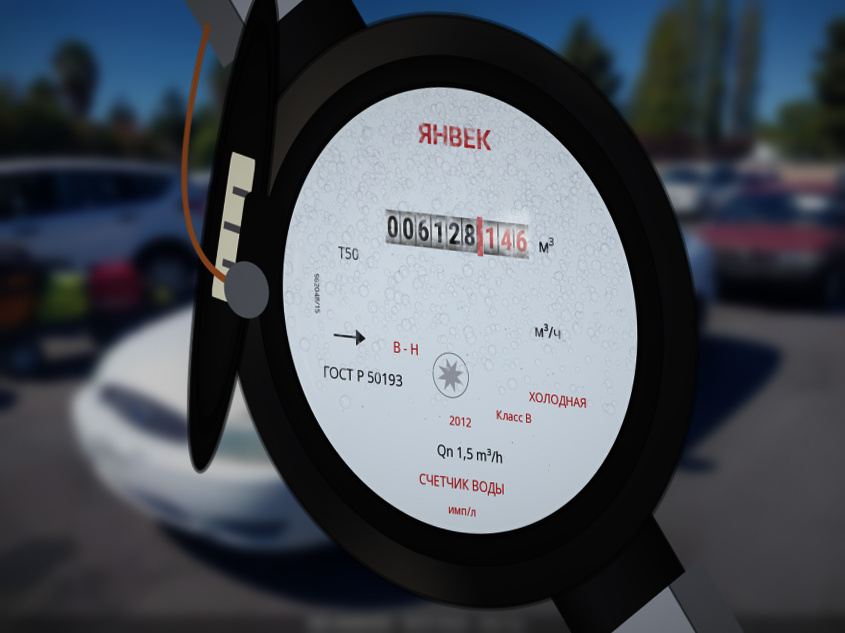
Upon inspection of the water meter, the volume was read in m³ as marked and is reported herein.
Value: 6128.146 m³
